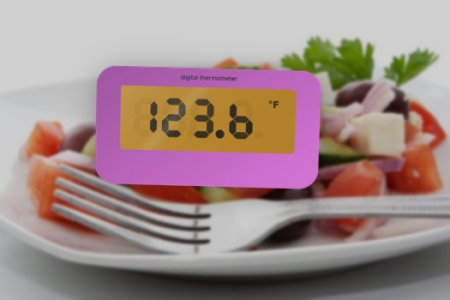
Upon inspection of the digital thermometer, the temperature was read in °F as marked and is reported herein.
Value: 123.6 °F
